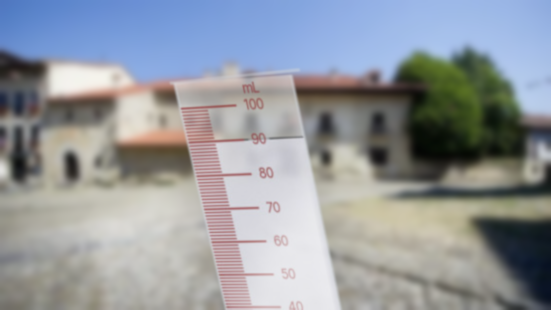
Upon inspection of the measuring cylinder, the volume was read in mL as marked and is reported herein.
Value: 90 mL
